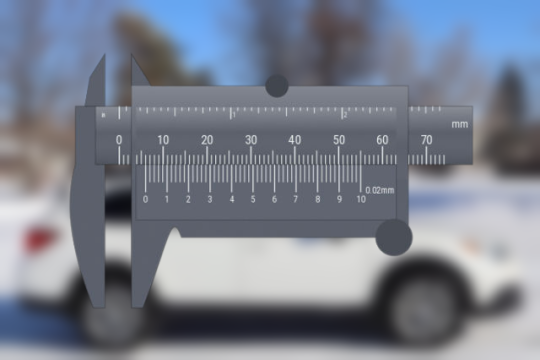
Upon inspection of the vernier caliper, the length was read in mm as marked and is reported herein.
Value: 6.0 mm
